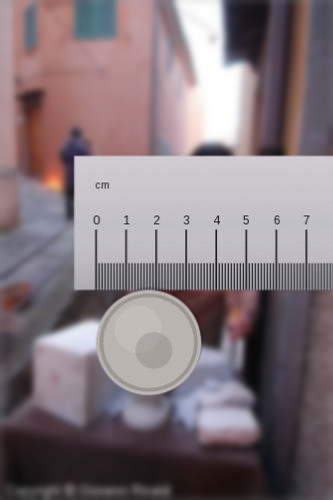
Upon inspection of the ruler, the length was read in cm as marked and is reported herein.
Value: 3.5 cm
